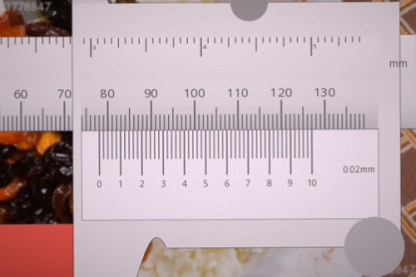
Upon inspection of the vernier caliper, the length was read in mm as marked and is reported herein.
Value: 78.0 mm
